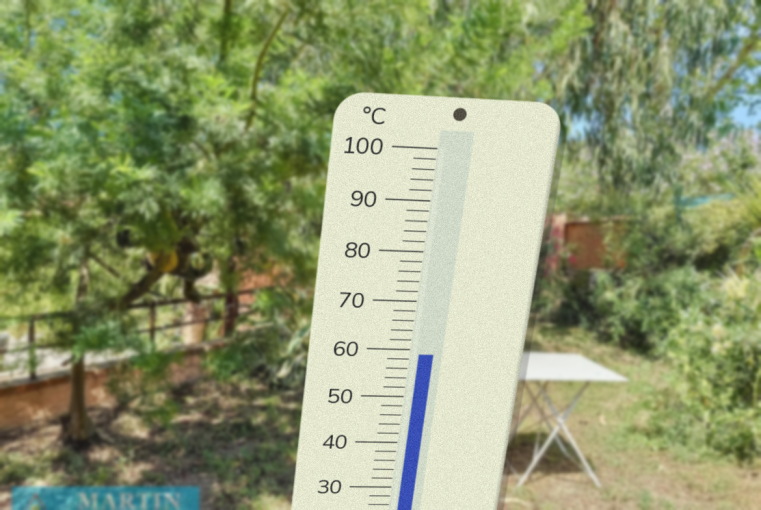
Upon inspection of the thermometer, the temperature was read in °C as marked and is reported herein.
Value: 59 °C
